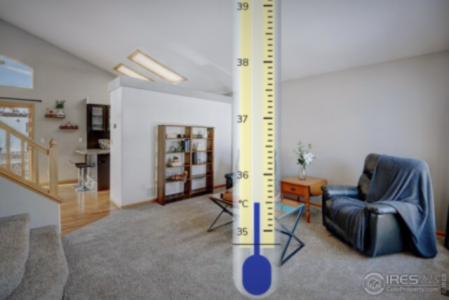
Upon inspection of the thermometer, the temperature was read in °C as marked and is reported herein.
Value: 35.5 °C
